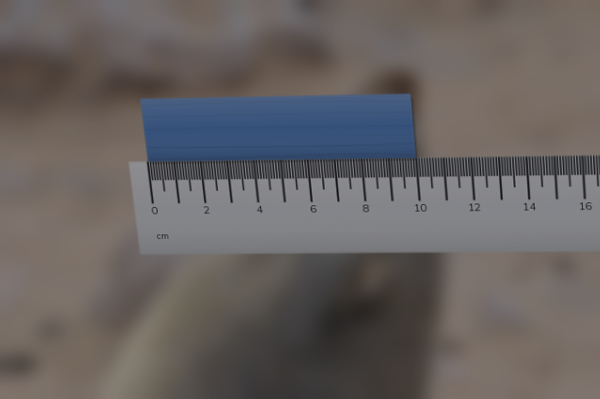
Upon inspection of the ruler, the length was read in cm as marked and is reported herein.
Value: 10 cm
